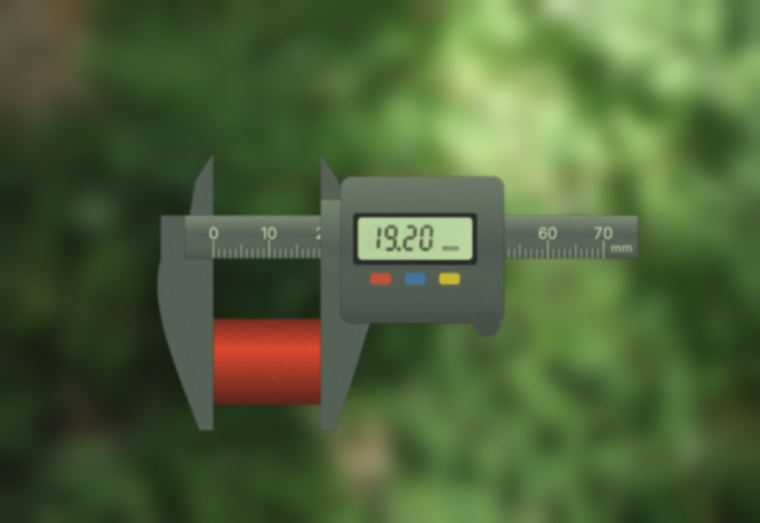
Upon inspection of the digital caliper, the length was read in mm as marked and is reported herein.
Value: 19.20 mm
